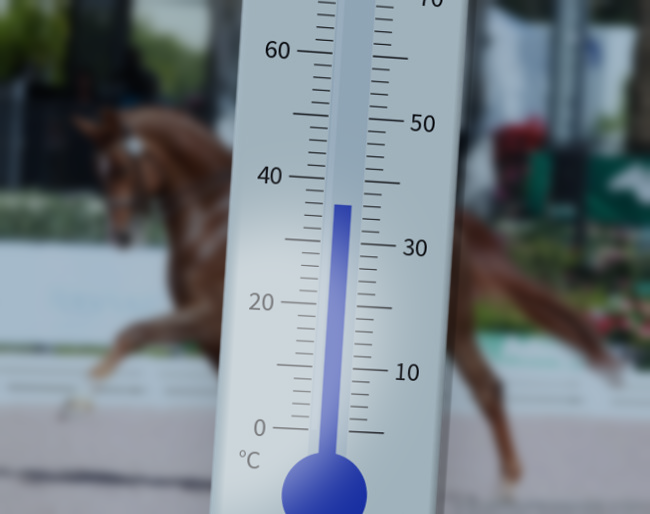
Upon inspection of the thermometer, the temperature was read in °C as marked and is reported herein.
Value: 36 °C
